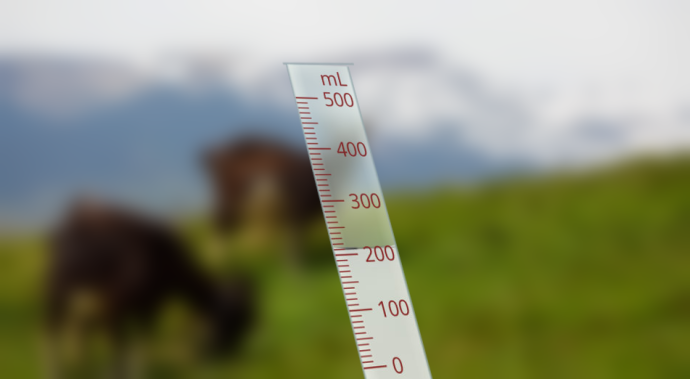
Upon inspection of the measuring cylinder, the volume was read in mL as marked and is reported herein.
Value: 210 mL
